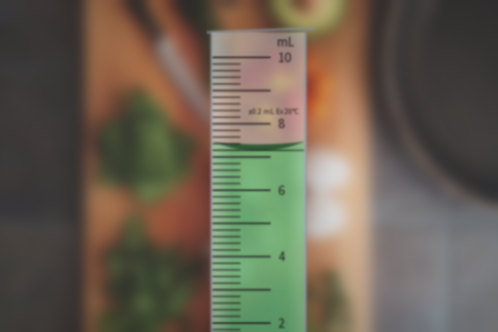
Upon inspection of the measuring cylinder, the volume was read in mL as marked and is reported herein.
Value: 7.2 mL
